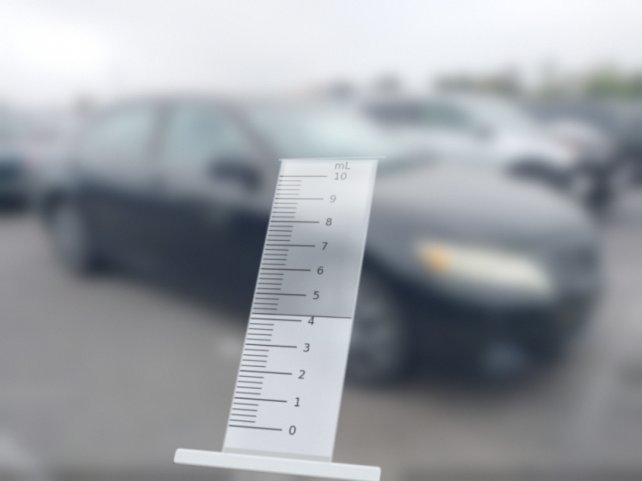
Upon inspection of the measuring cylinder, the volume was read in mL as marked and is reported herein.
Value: 4.2 mL
